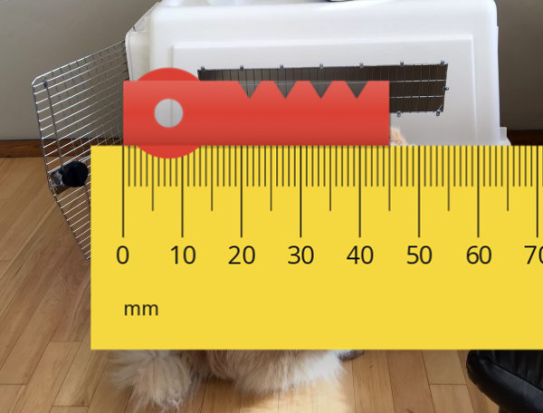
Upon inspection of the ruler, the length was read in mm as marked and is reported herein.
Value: 45 mm
